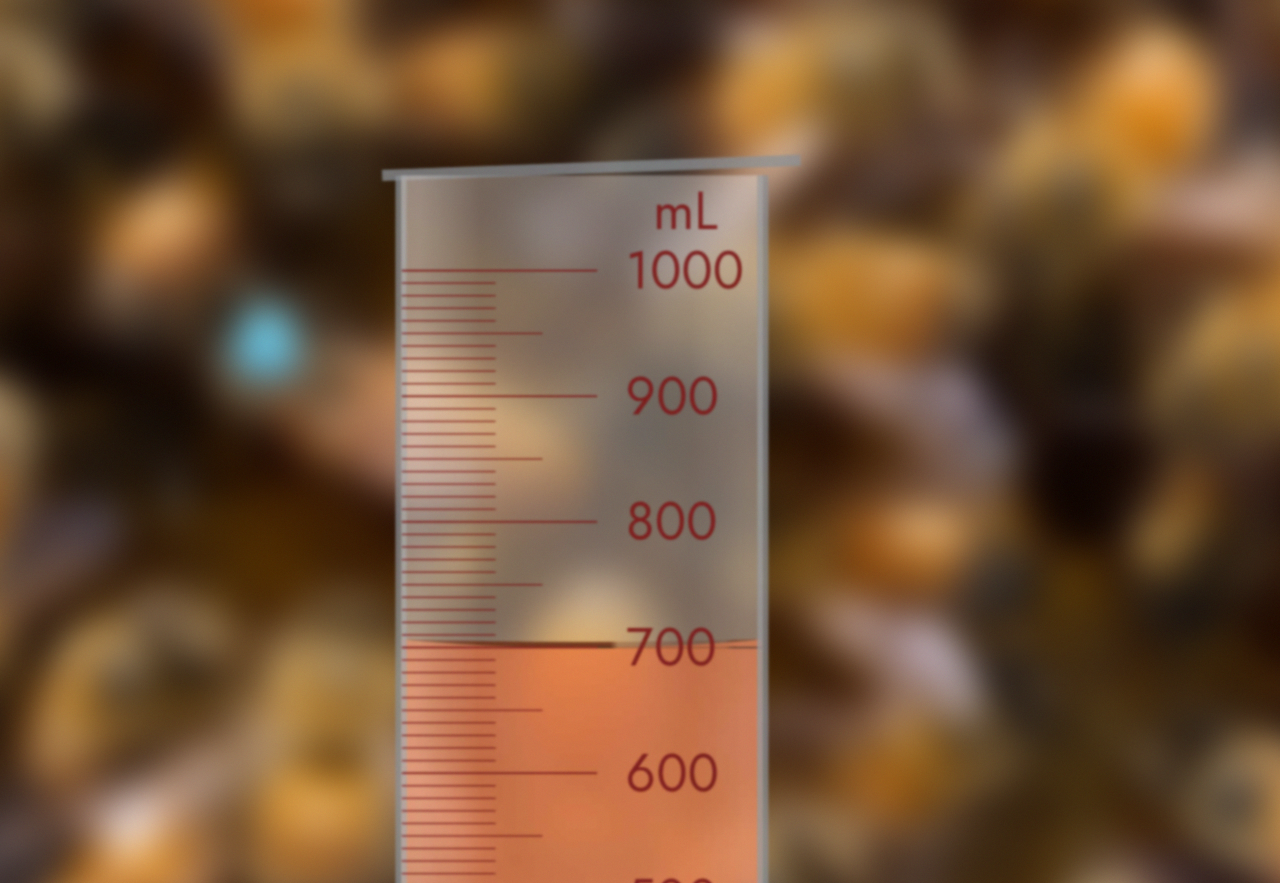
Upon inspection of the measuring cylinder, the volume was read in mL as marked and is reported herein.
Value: 700 mL
